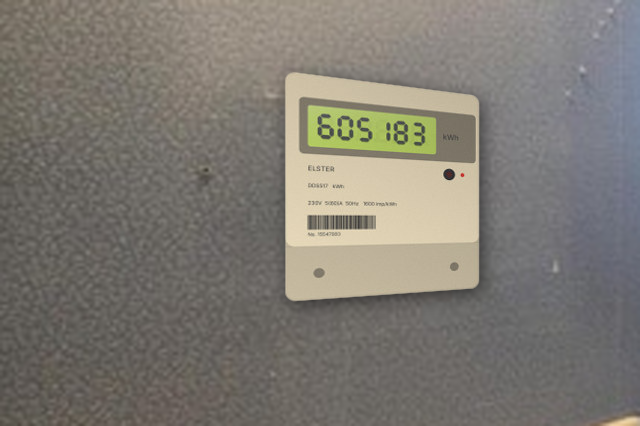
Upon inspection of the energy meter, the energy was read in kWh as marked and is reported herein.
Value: 605183 kWh
